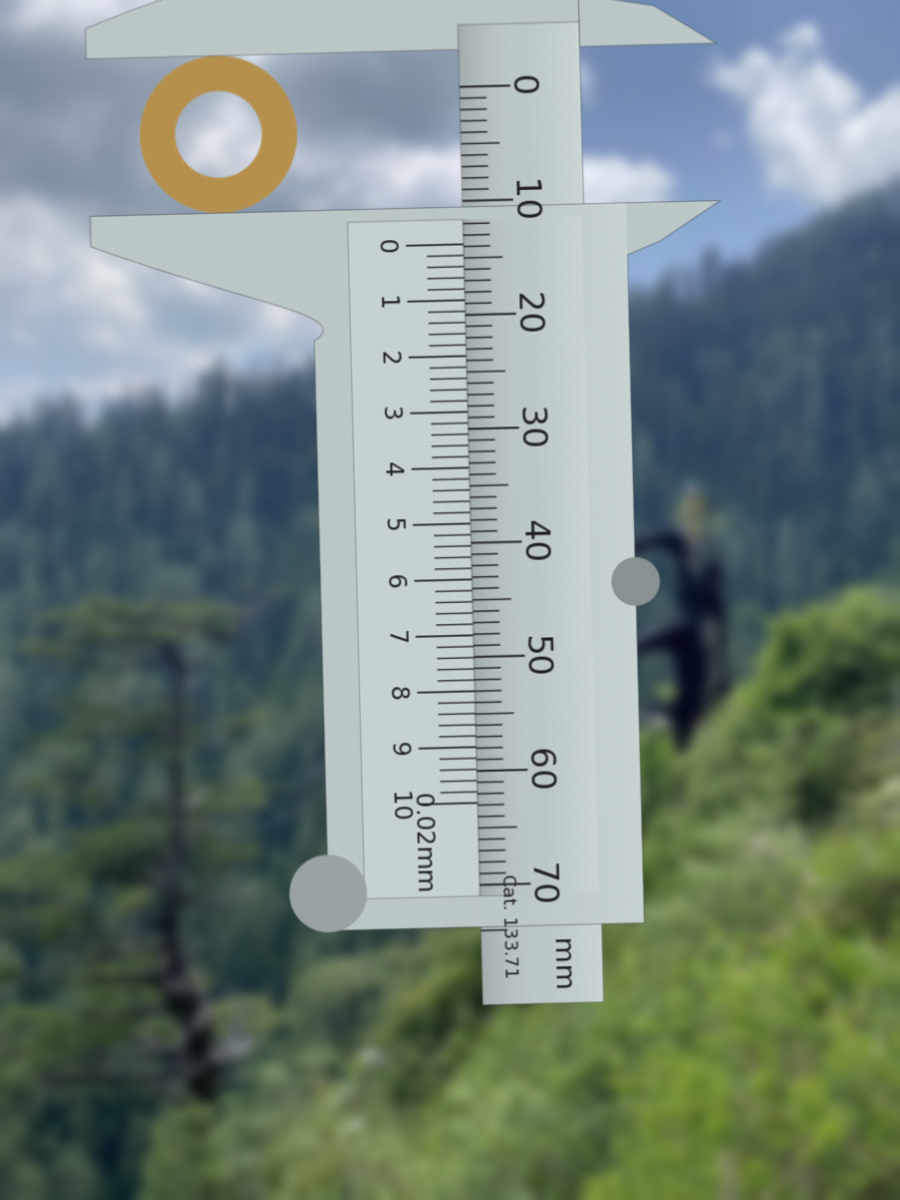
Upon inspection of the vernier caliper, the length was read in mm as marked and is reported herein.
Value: 13.8 mm
